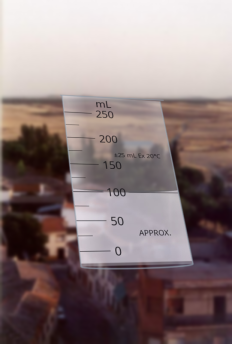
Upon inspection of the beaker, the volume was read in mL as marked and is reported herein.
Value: 100 mL
